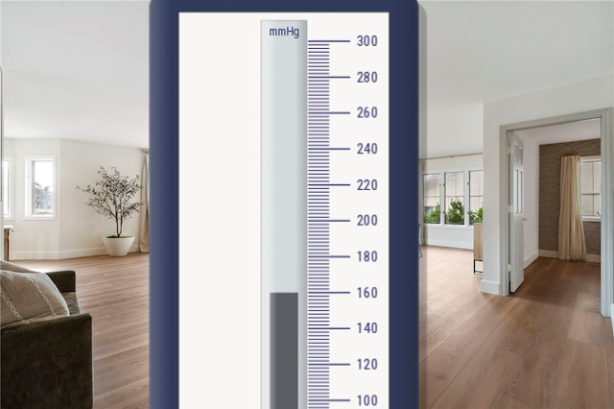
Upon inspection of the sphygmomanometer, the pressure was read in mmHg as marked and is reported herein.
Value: 160 mmHg
